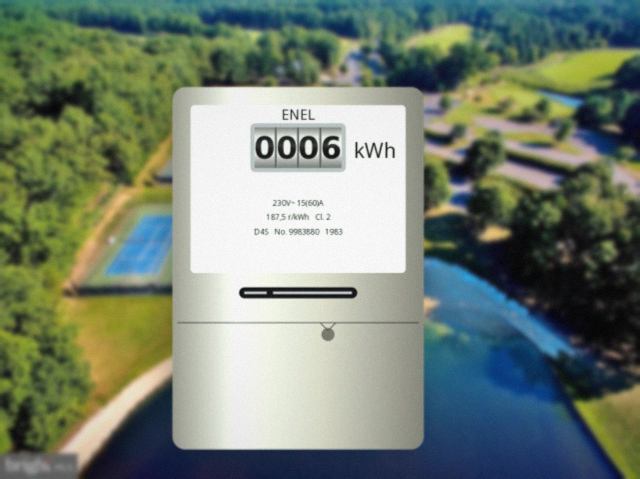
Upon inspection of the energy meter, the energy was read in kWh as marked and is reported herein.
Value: 6 kWh
